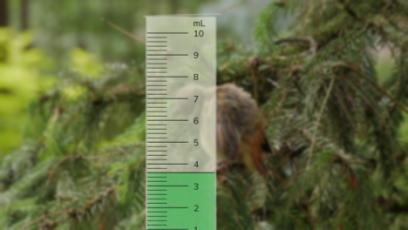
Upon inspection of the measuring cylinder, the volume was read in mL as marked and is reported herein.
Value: 3.6 mL
